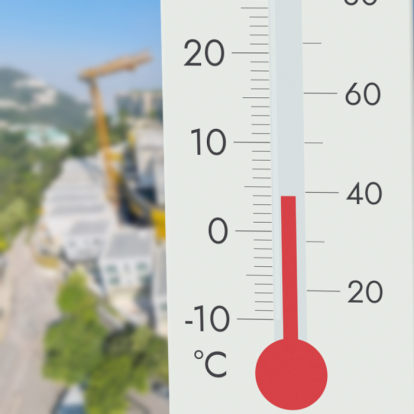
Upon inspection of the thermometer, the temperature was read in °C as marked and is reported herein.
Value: 4 °C
